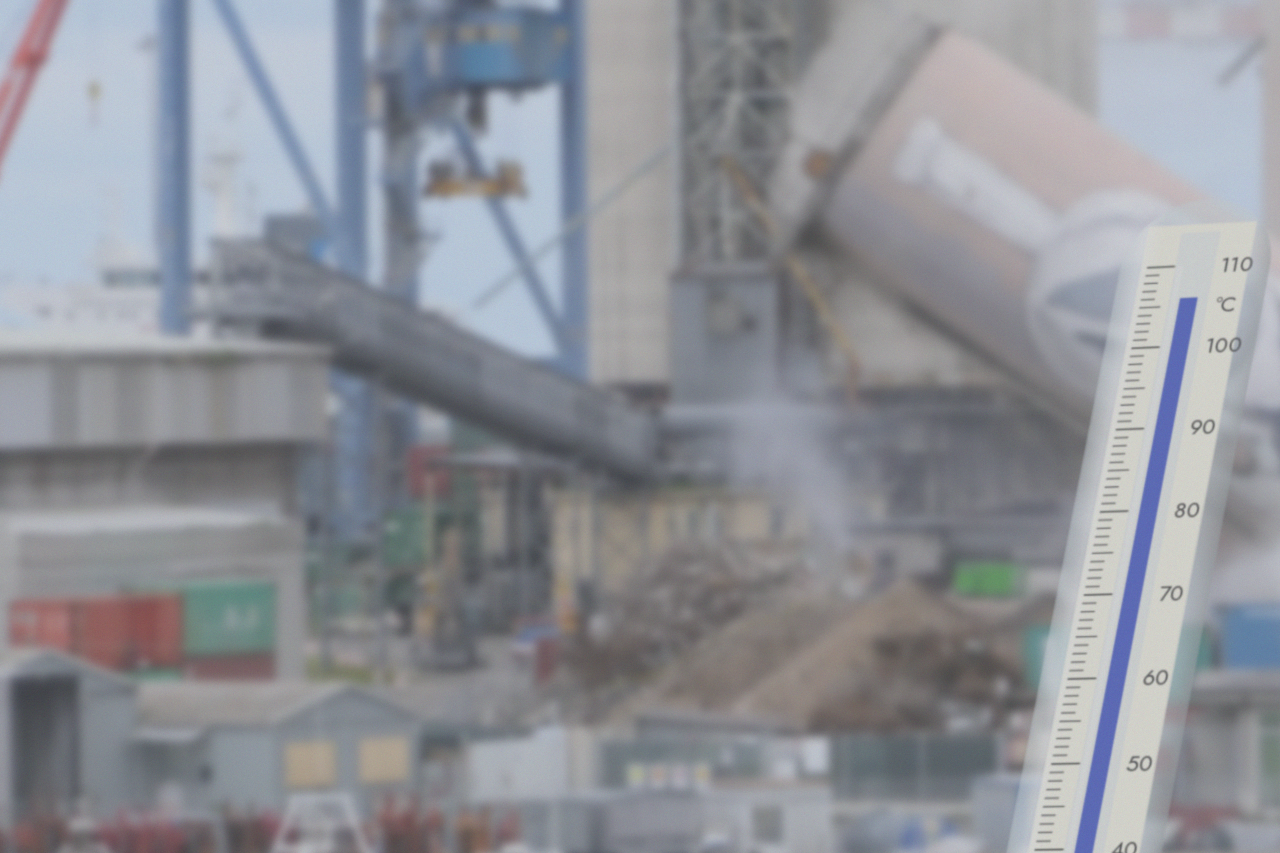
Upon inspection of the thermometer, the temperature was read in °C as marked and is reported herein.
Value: 106 °C
